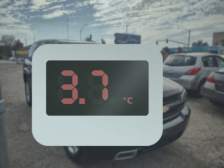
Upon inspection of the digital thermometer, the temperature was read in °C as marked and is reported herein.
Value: 3.7 °C
